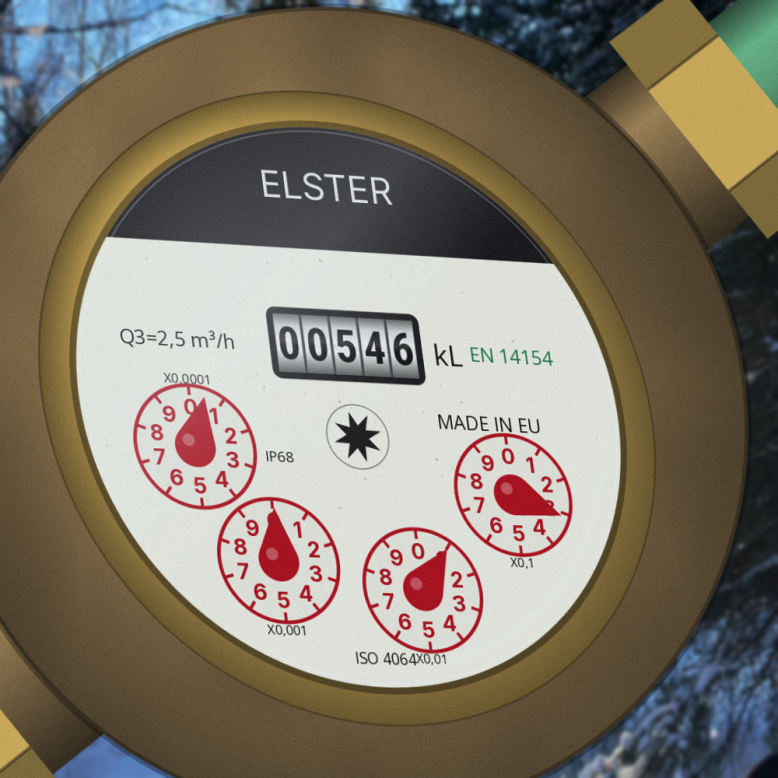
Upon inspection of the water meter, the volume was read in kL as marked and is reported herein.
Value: 546.3100 kL
